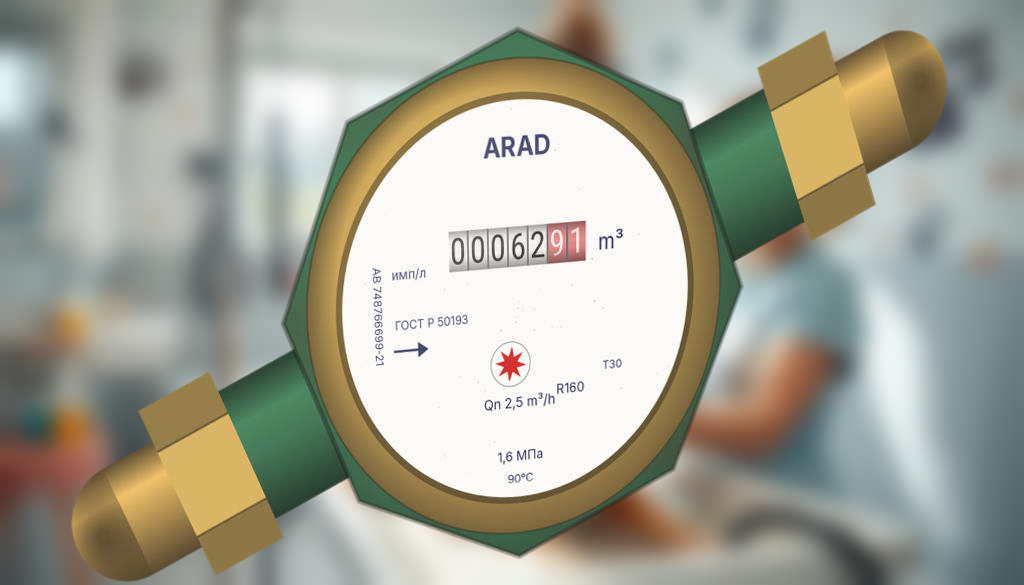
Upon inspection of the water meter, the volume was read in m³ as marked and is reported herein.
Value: 62.91 m³
